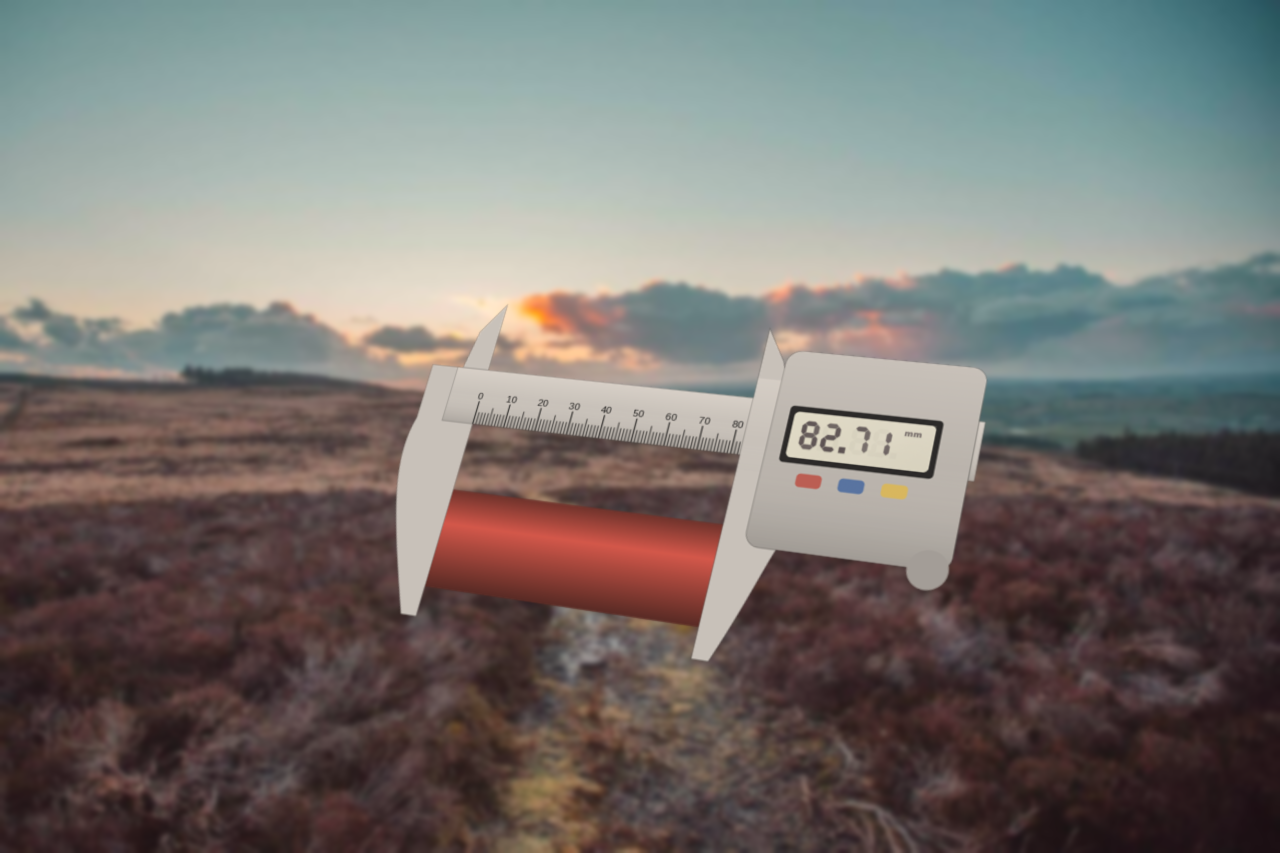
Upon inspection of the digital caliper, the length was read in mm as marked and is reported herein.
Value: 82.71 mm
